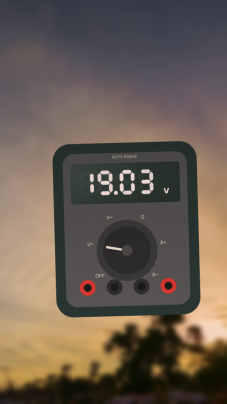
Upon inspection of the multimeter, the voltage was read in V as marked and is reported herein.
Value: 19.03 V
